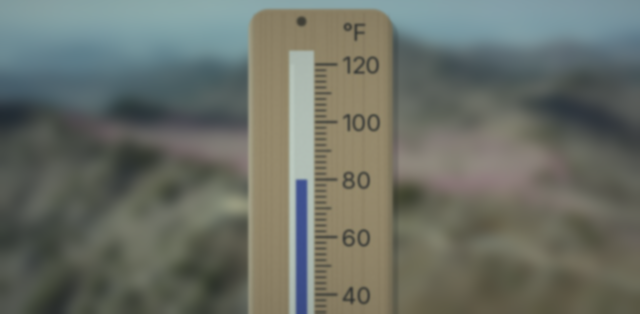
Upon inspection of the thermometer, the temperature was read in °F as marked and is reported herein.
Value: 80 °F
